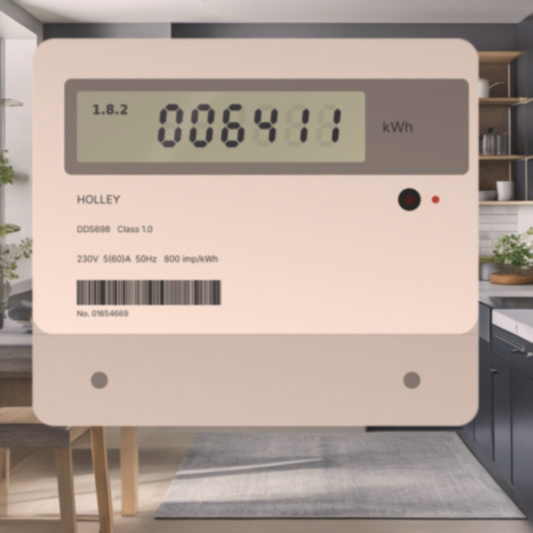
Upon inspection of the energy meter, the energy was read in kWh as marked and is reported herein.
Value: 6411 kWh
